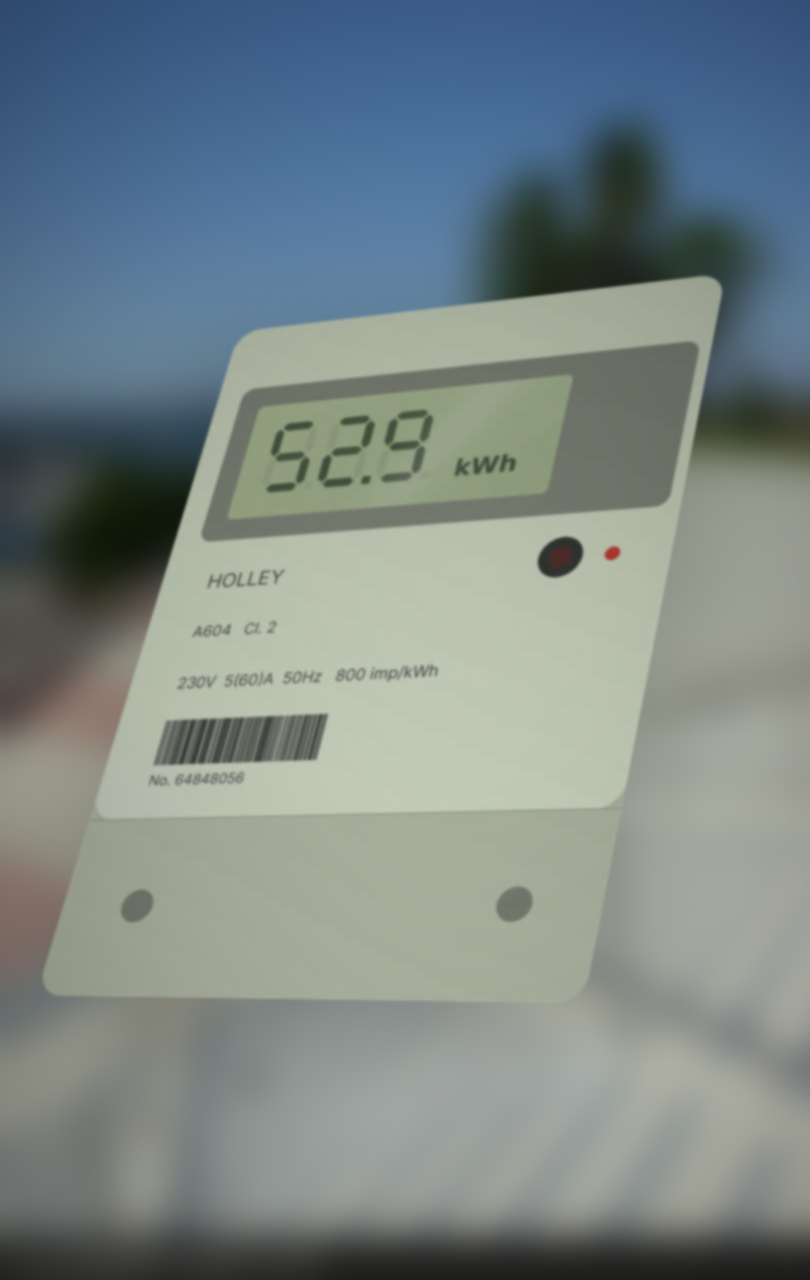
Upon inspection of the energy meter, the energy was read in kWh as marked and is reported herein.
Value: 52.9 kWh
